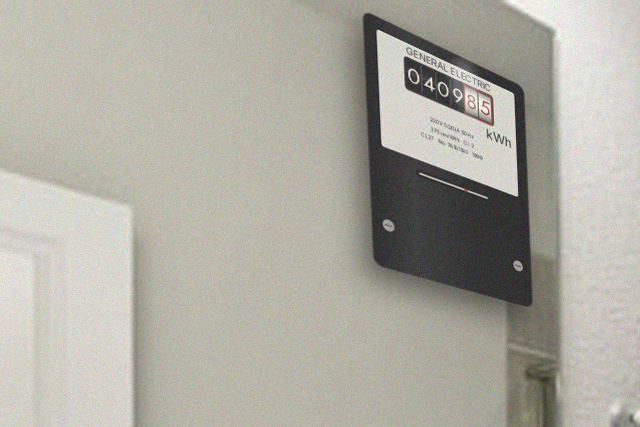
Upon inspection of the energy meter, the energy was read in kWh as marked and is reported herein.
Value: 409.85 kWh
